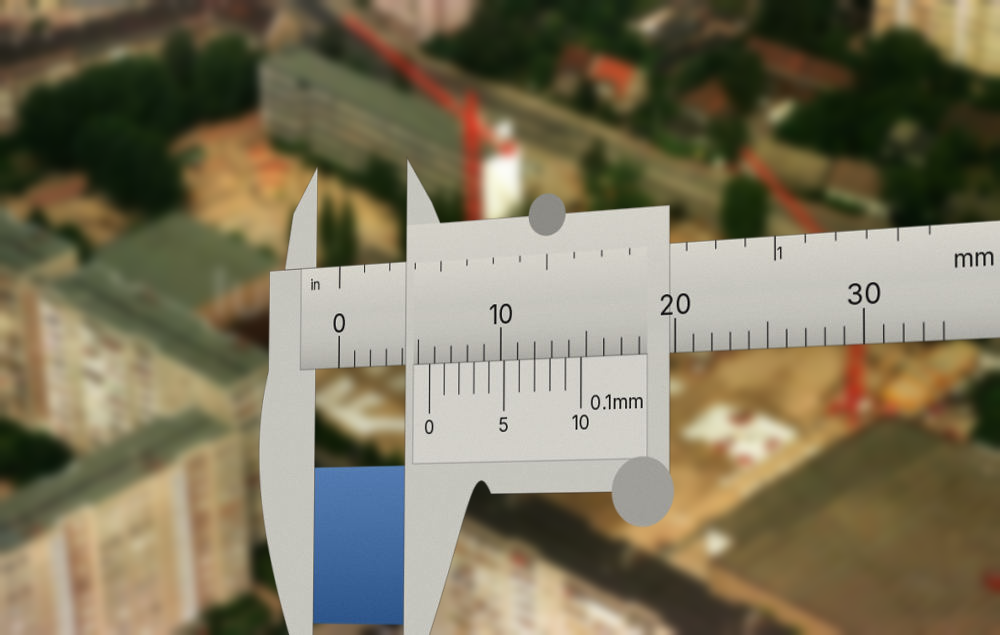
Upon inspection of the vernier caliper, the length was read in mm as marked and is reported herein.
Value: 5.7 mm
